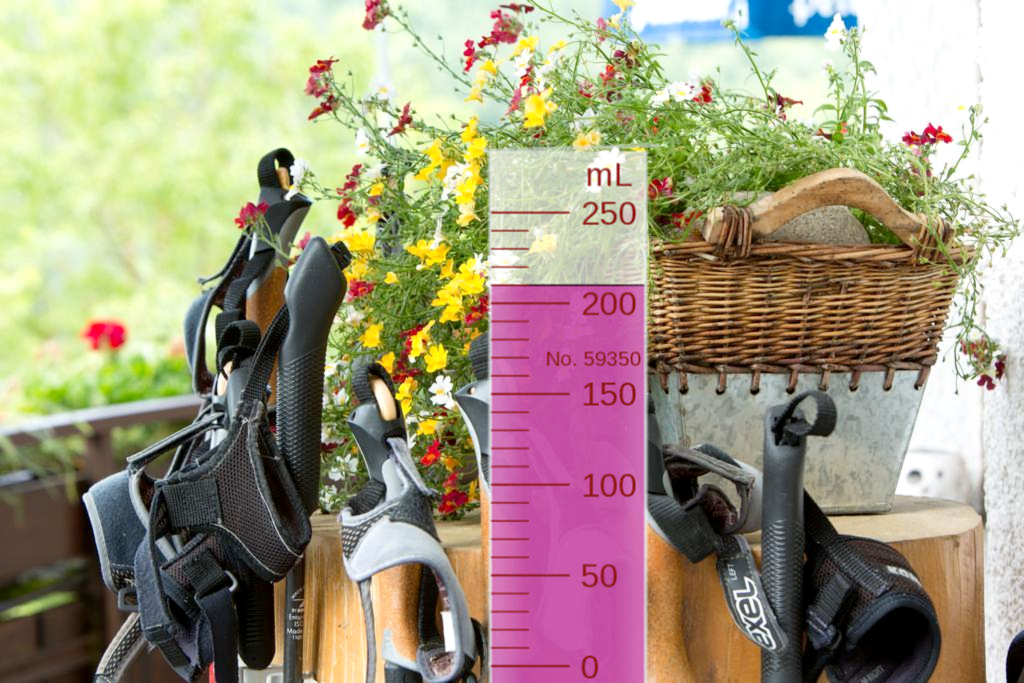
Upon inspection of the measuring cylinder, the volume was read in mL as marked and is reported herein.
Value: 210 mL
